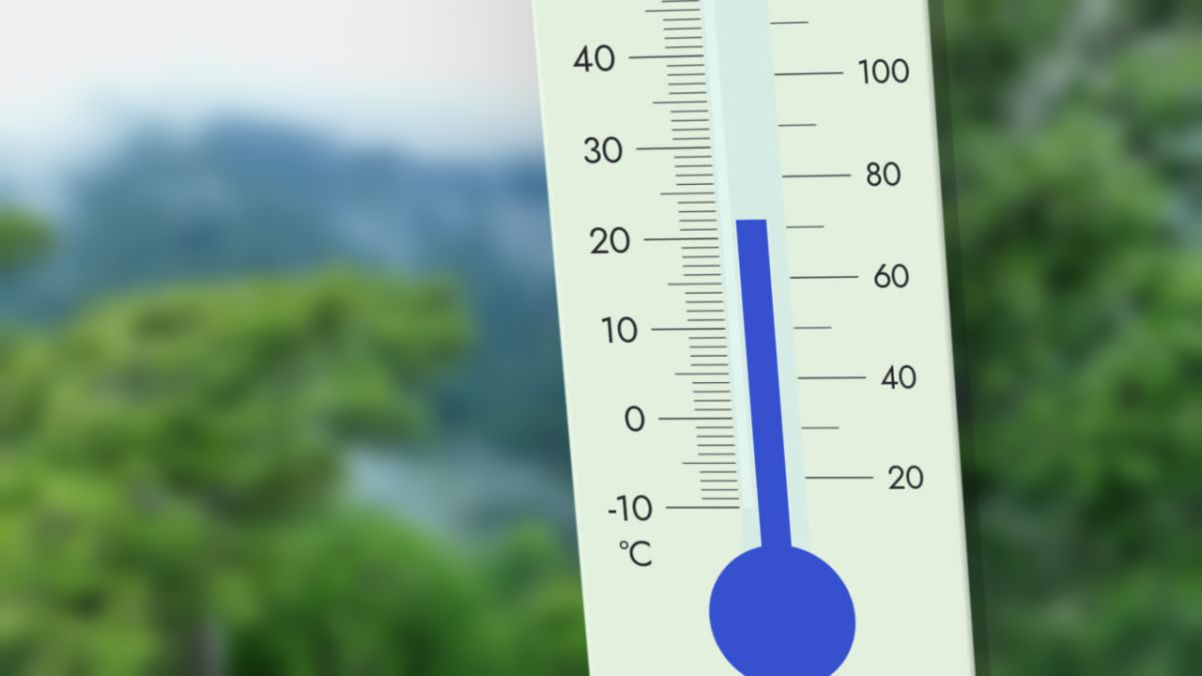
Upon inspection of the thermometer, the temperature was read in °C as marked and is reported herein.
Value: 22 °C
